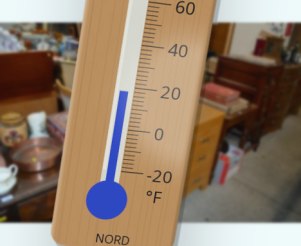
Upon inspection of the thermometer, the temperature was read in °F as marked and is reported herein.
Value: 18 °F
